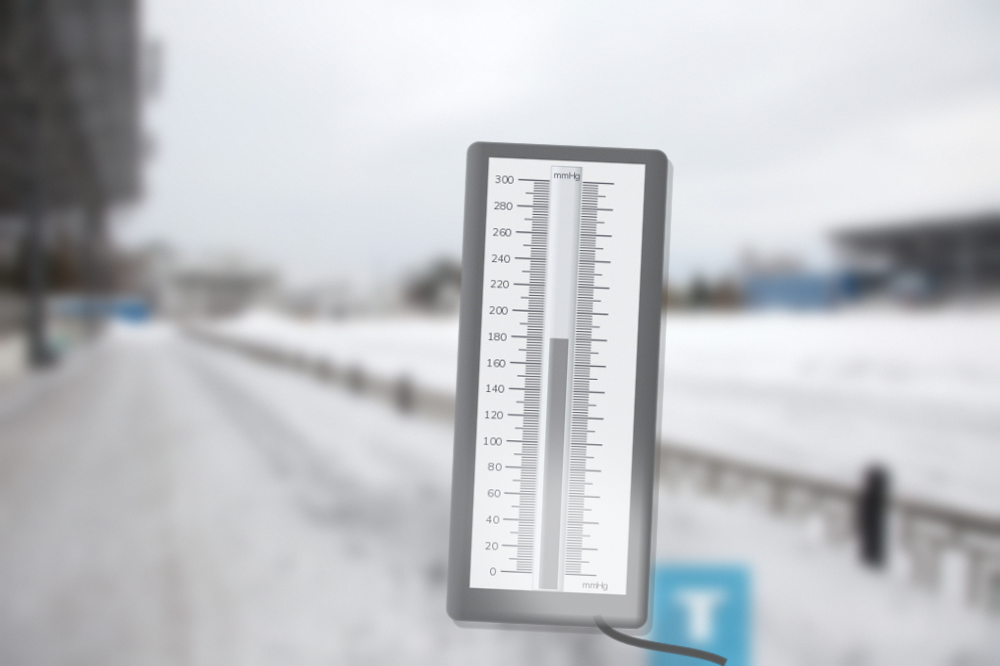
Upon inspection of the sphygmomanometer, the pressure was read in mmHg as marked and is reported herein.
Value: 180 mmHg
